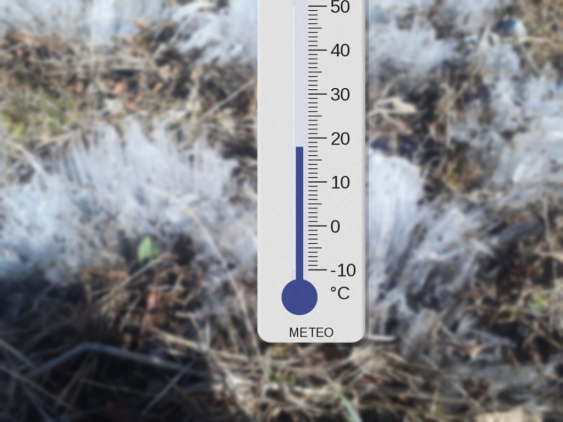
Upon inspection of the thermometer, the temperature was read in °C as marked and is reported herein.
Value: 18 °C
